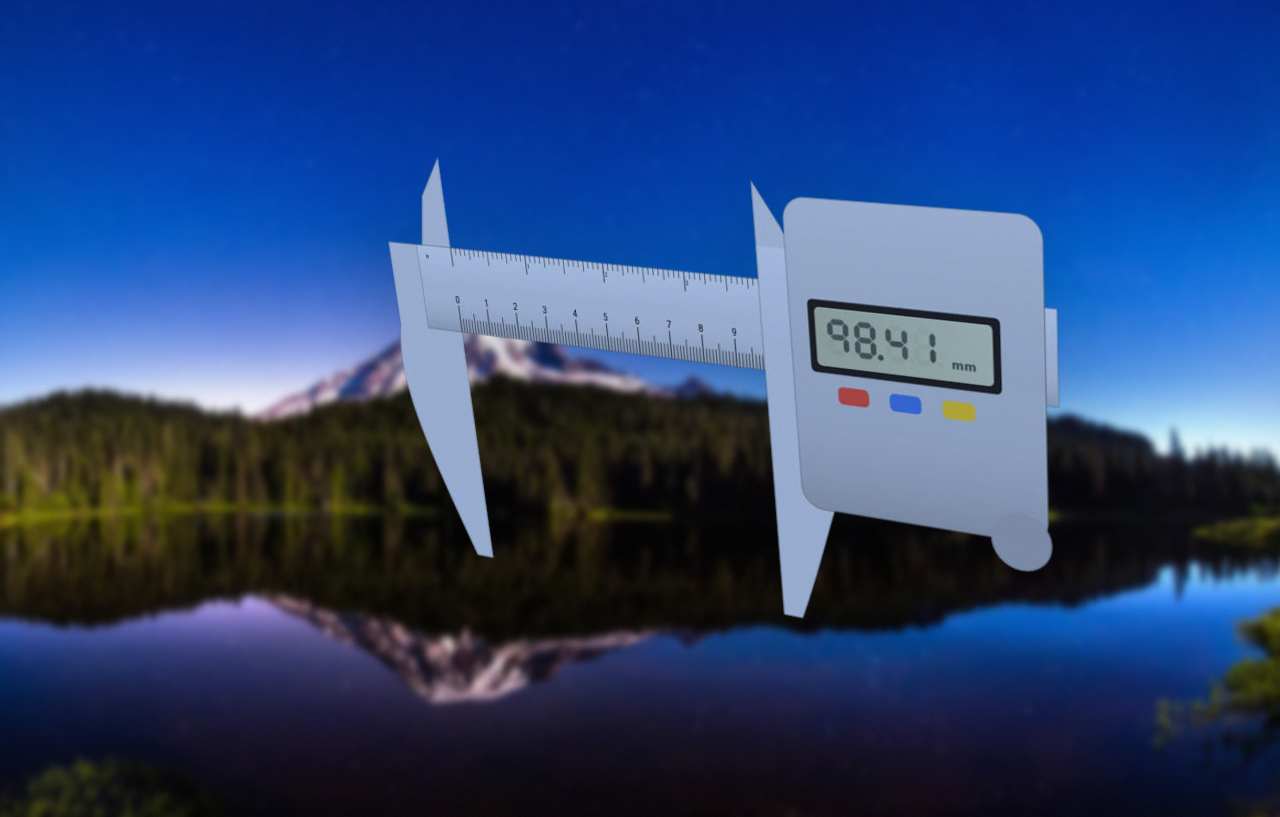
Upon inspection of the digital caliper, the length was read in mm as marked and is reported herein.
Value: 98.41 mm
